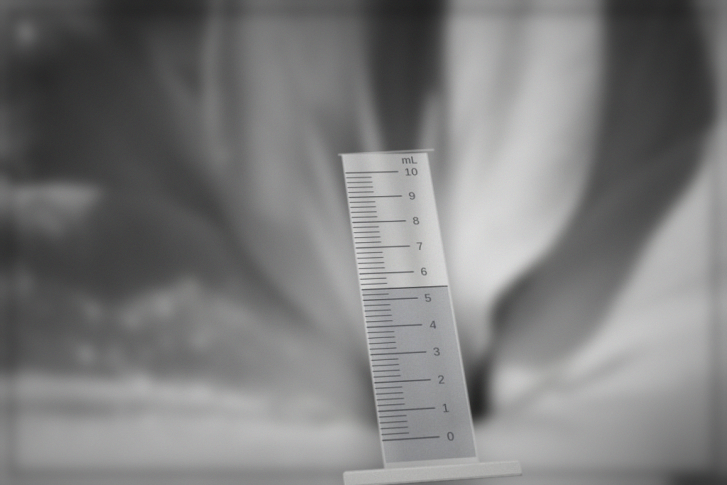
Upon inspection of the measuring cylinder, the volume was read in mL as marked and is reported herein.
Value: 5.4 mL
